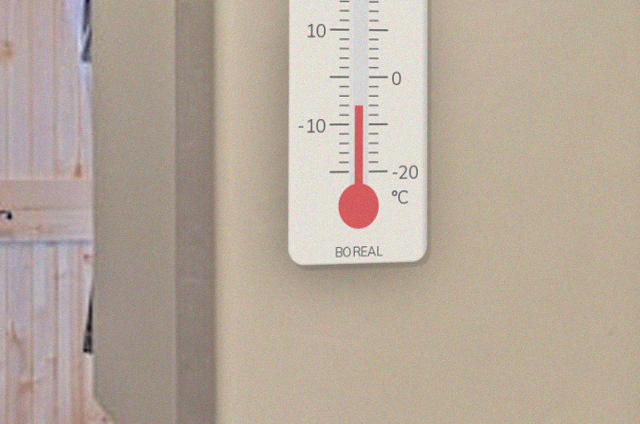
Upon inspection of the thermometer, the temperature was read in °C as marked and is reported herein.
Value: -6 °C
